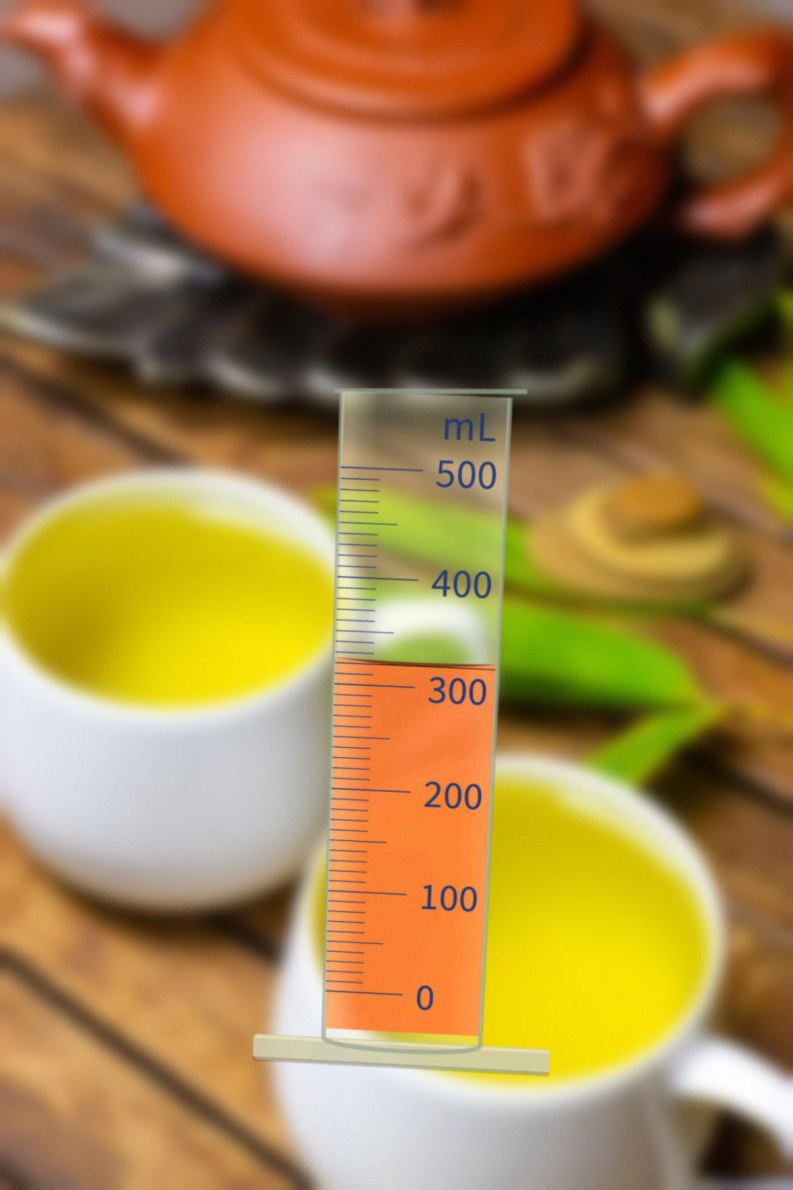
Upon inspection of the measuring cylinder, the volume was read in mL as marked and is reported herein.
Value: 320 mL
